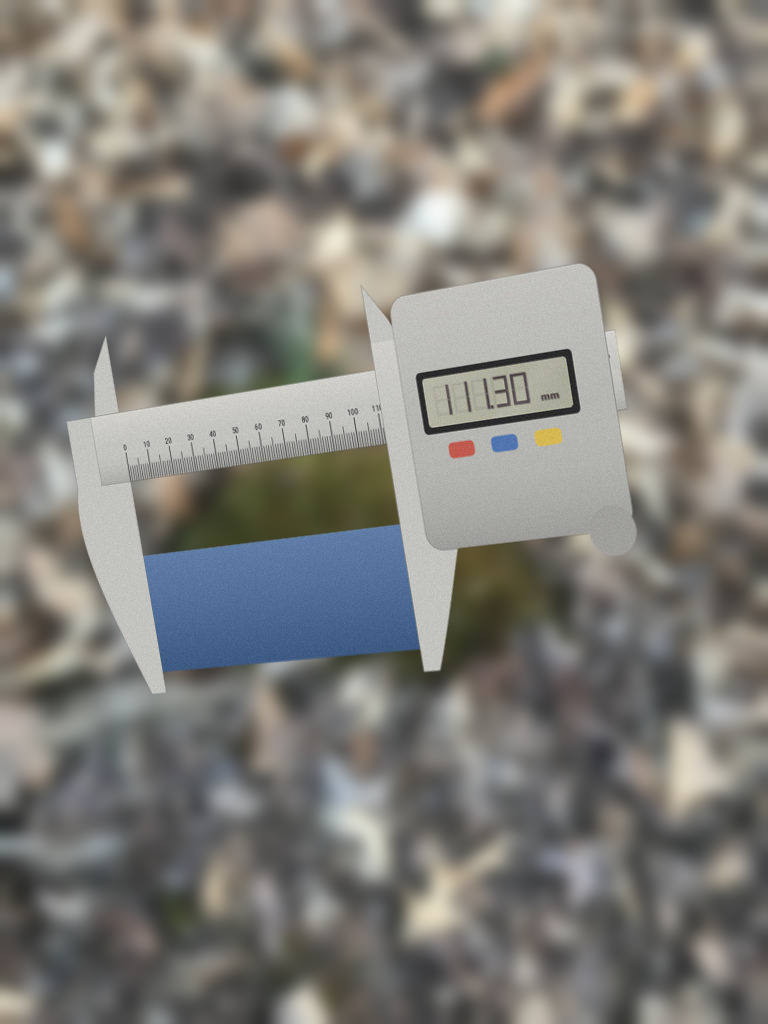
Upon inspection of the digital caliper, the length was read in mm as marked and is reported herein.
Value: 111.30 mm
